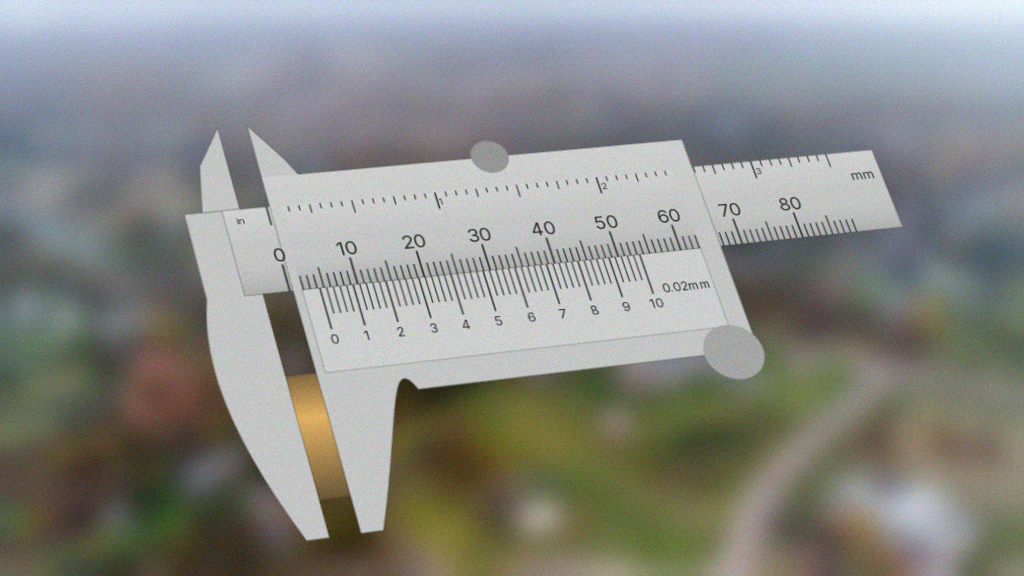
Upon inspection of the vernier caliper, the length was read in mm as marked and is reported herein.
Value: 4.4 mm
